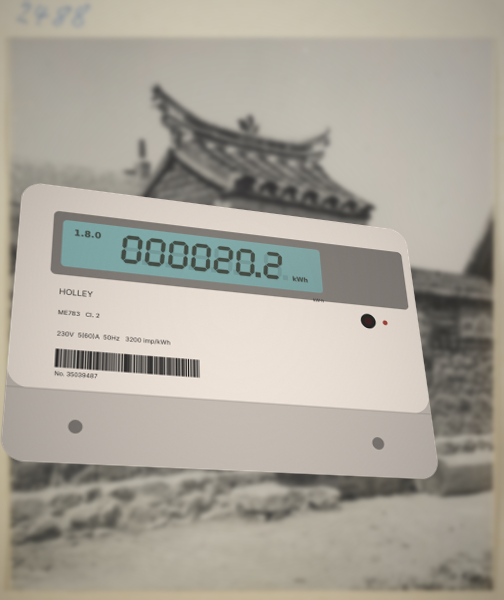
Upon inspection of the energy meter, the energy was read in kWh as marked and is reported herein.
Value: 20.2 kWh
